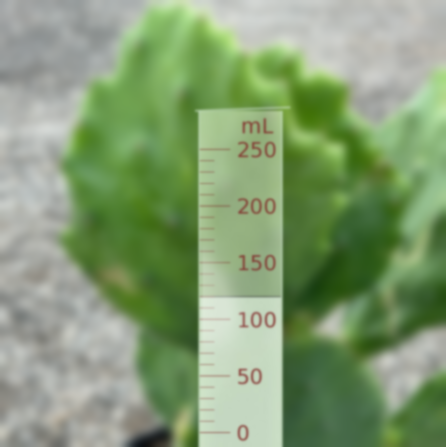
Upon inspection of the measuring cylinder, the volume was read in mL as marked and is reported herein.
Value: 120 mL
